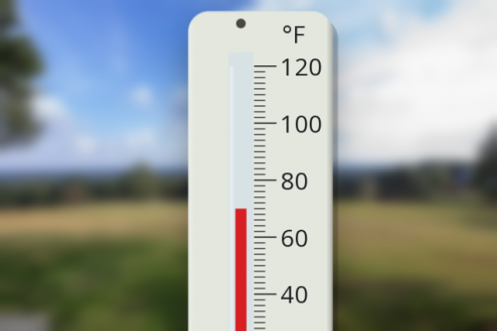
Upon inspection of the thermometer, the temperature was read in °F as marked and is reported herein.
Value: 70 °F
